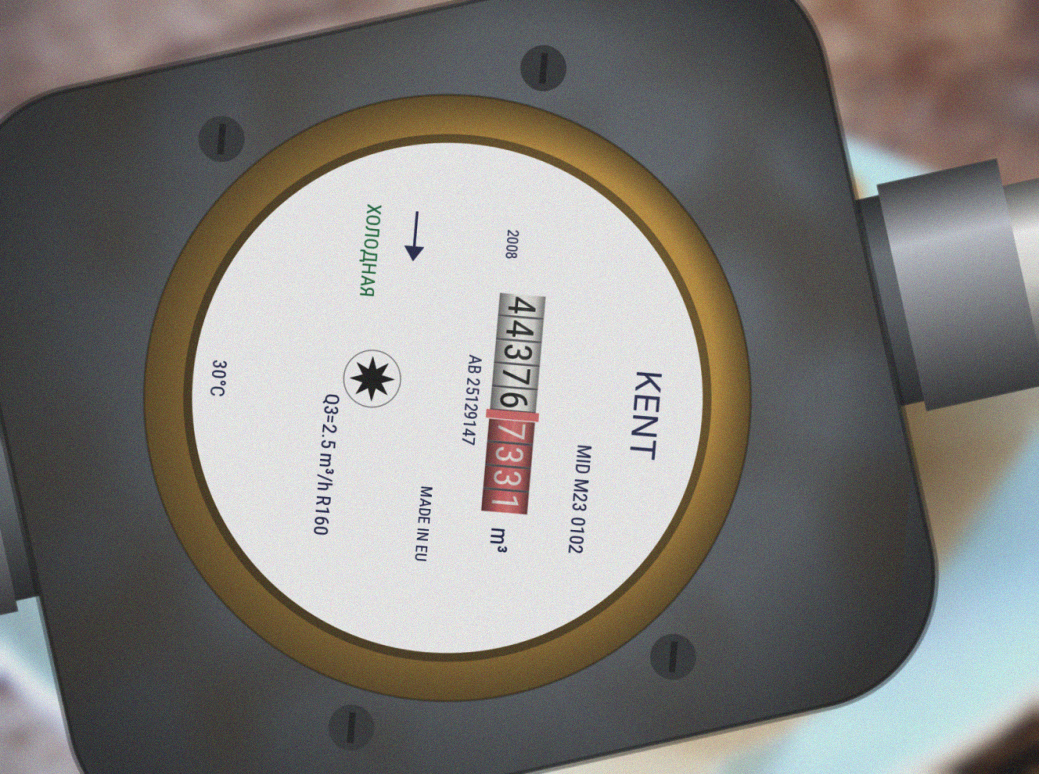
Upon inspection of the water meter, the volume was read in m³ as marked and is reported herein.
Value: 44376.7331 m³
